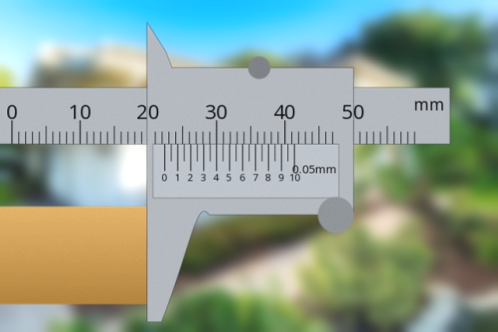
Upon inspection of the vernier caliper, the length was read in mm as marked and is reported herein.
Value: 22.4 mm
